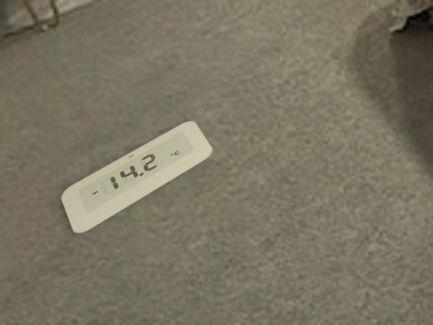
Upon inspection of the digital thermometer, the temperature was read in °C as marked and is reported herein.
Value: -14.2 °C
